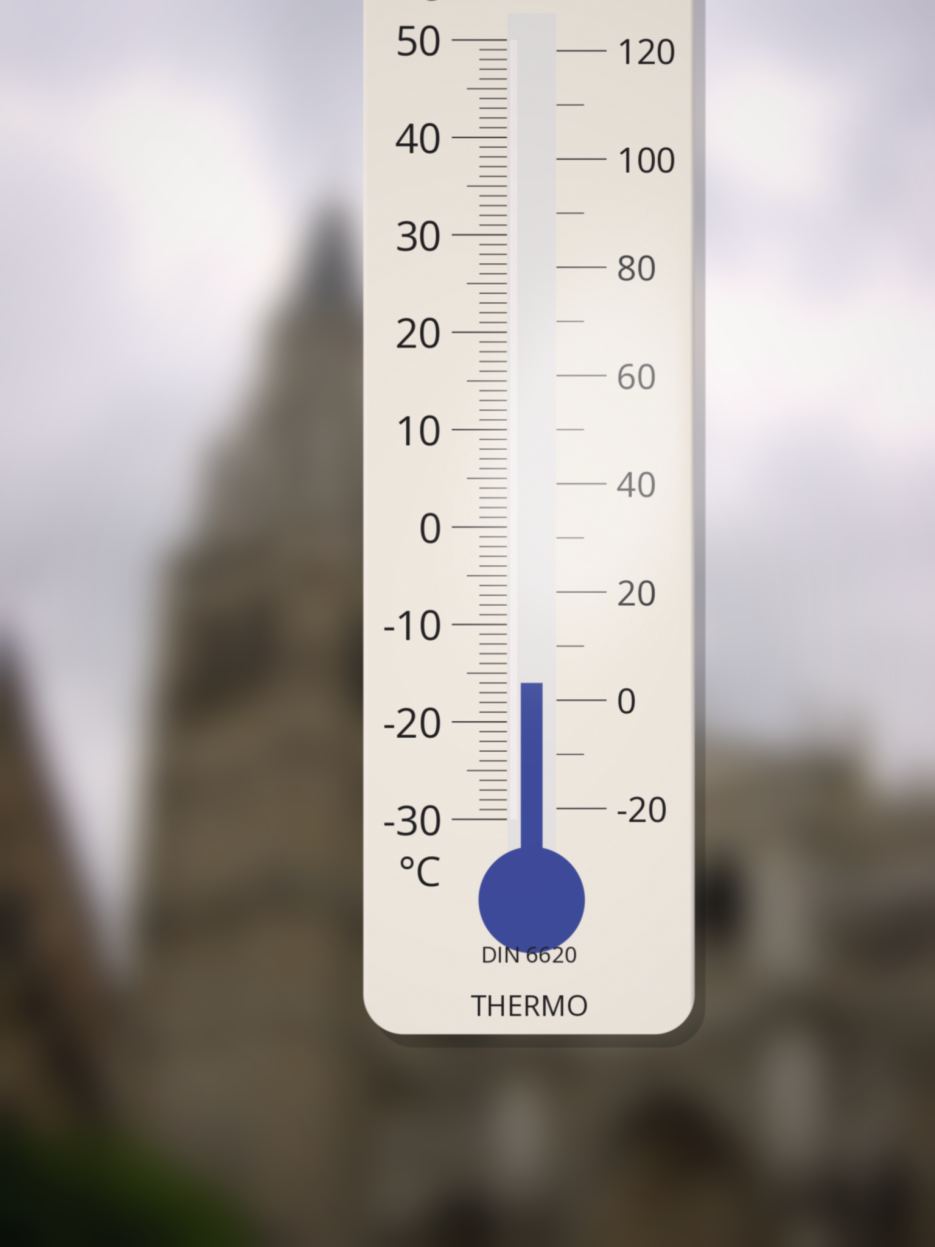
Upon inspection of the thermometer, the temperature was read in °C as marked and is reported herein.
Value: -16 °C
